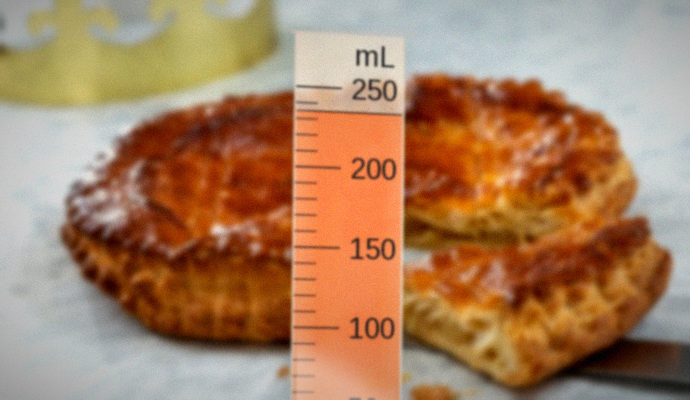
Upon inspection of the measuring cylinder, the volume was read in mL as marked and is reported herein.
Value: 235 mL
